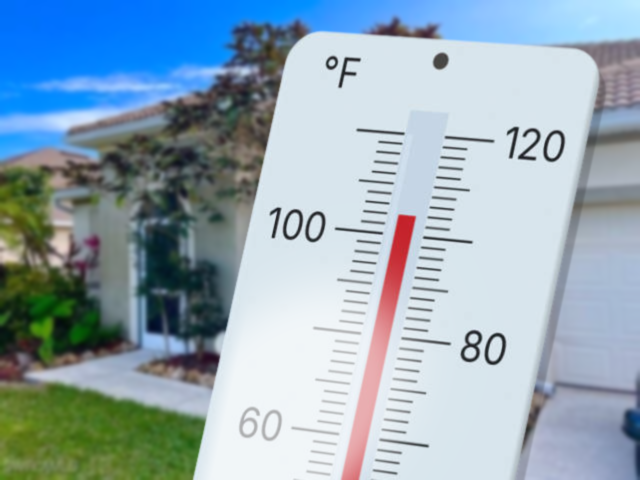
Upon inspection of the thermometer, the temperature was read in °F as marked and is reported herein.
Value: 104 °F
